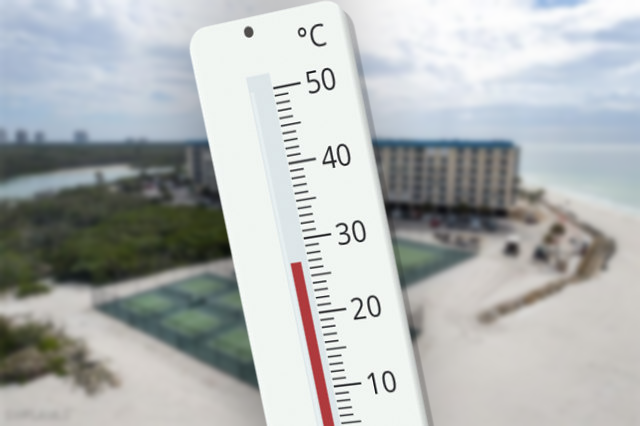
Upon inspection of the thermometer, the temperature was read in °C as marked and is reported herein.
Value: 27 °C
